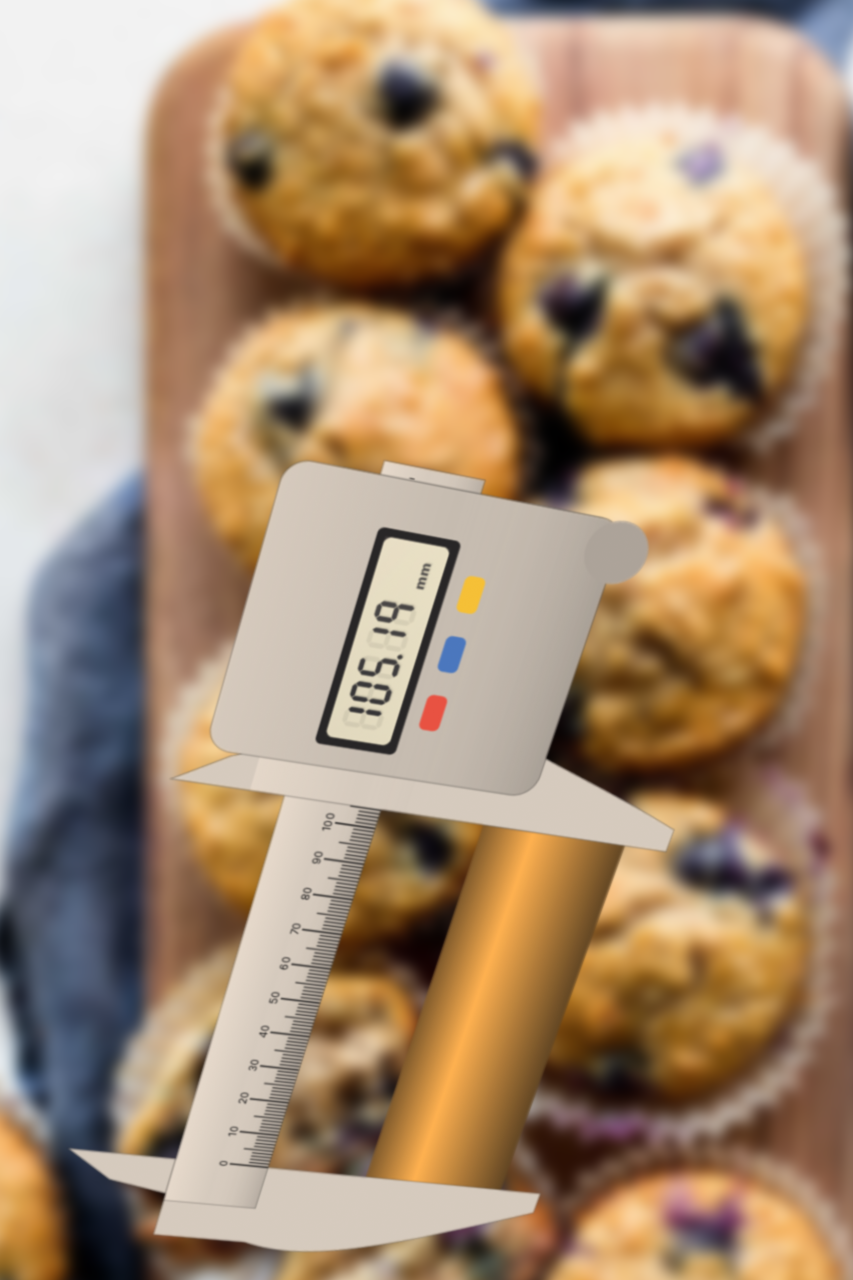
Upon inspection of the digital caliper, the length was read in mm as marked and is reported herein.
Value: 105.19 mm
